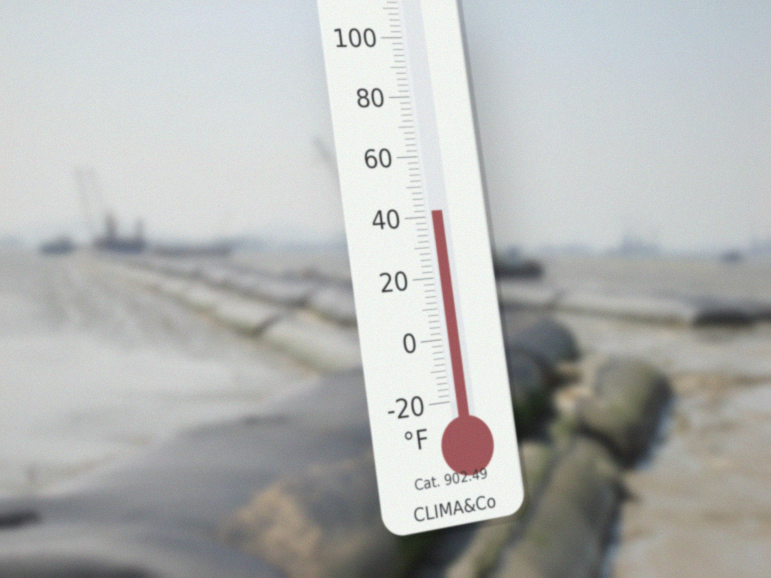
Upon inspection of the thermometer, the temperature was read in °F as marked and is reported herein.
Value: 42 °F
